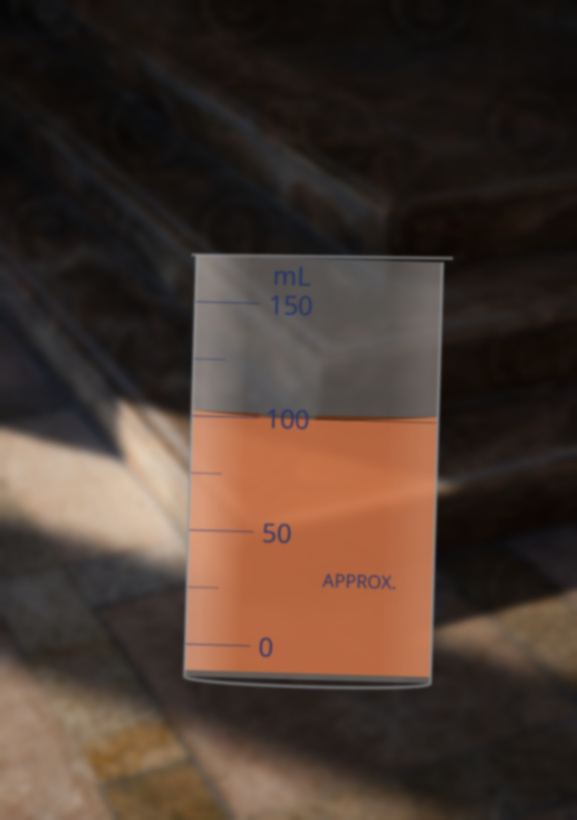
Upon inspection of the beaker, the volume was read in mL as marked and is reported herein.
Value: 100 mL
